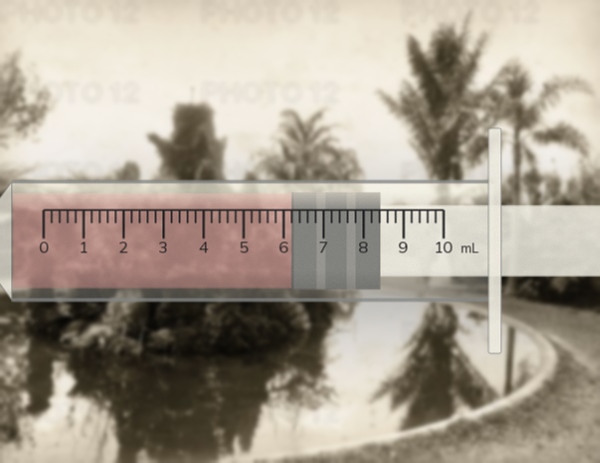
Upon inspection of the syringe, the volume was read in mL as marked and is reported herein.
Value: 6.2 mL
